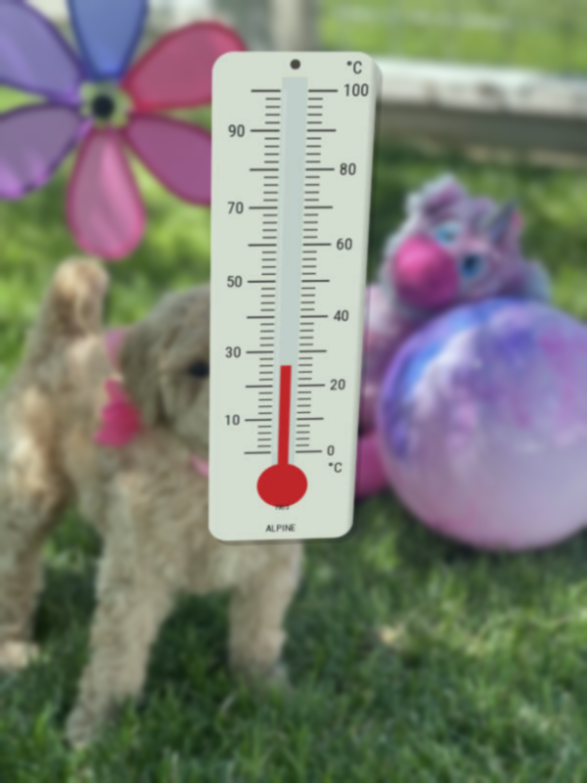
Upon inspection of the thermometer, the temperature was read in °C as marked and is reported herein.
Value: 26 °C
